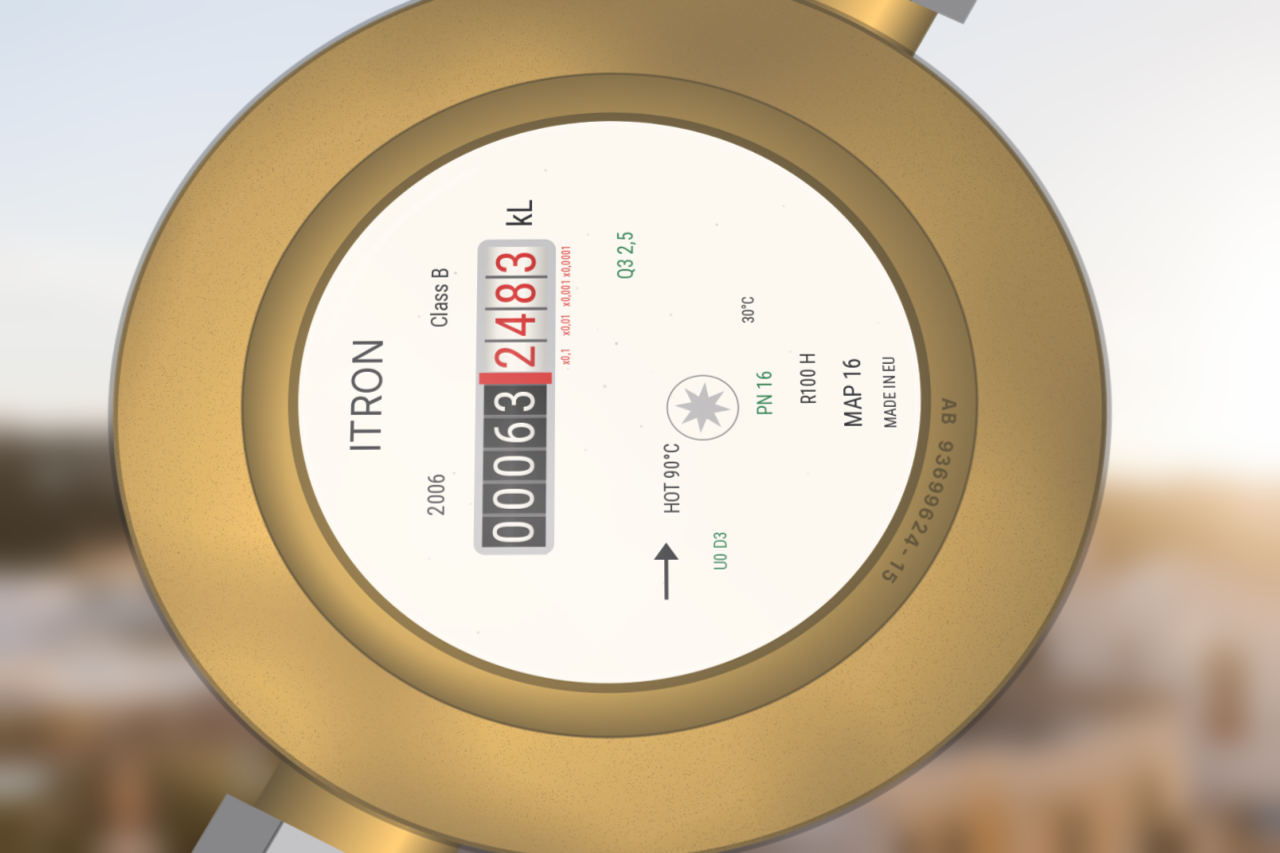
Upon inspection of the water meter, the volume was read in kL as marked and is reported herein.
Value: 63.2483 kL
